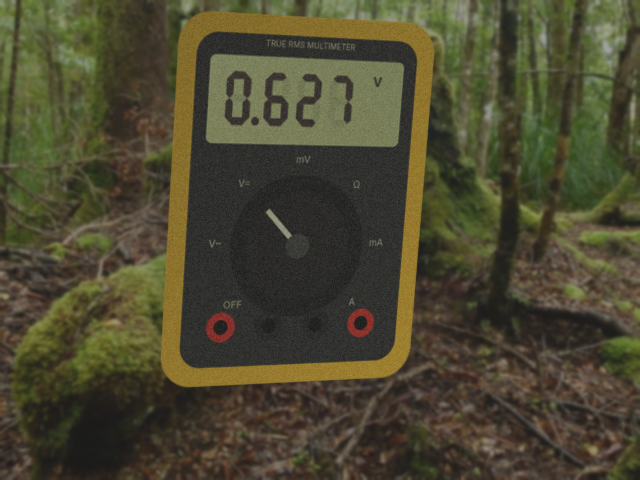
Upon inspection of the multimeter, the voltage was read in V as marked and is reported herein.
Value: 0.627 V
